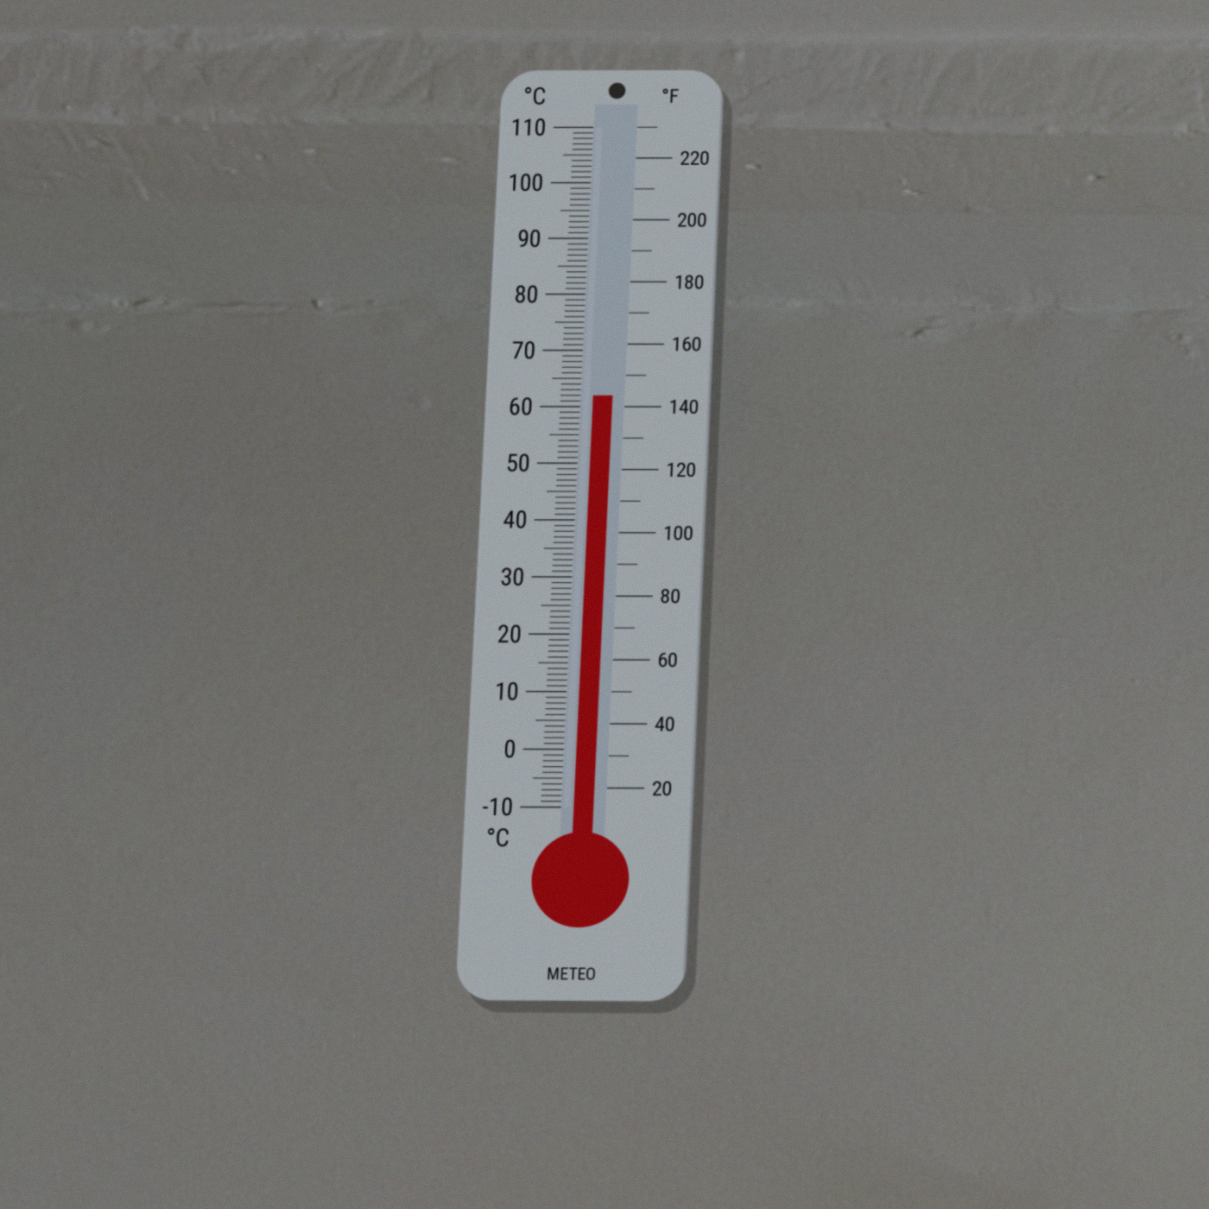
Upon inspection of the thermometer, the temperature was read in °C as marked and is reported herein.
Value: 62 °C
